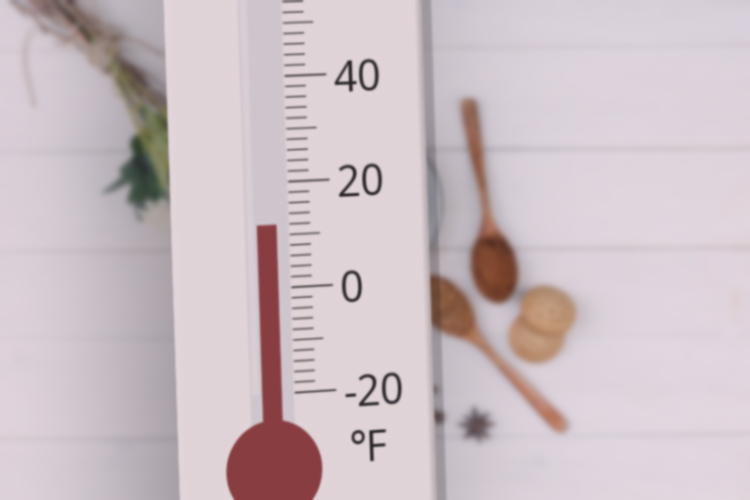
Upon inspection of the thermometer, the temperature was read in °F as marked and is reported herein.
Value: 12 °F
